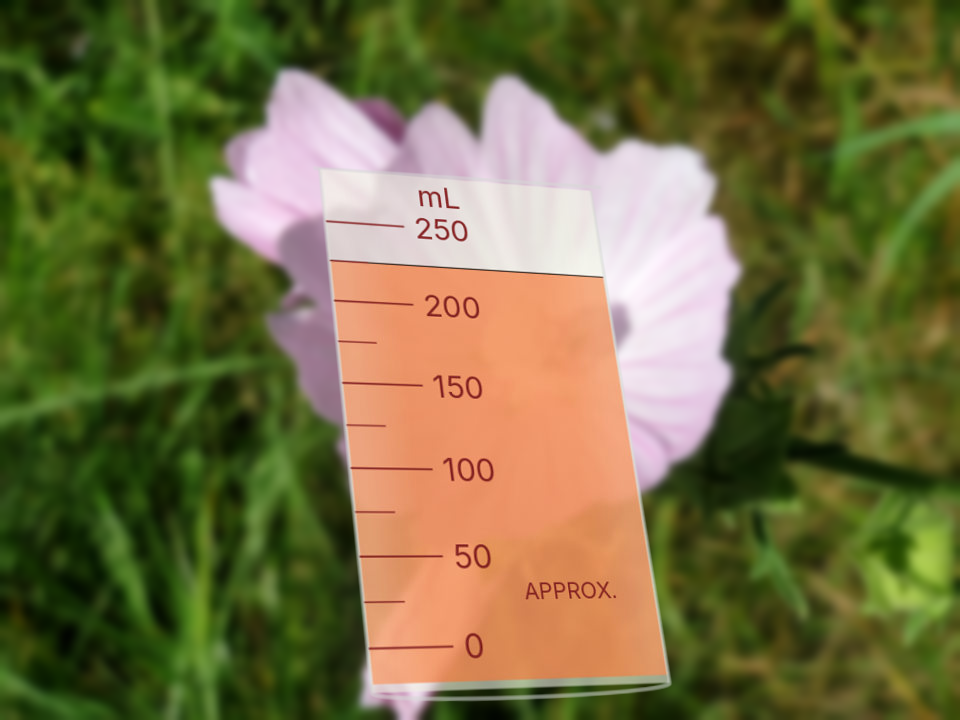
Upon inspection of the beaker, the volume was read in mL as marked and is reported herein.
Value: 225 mL
